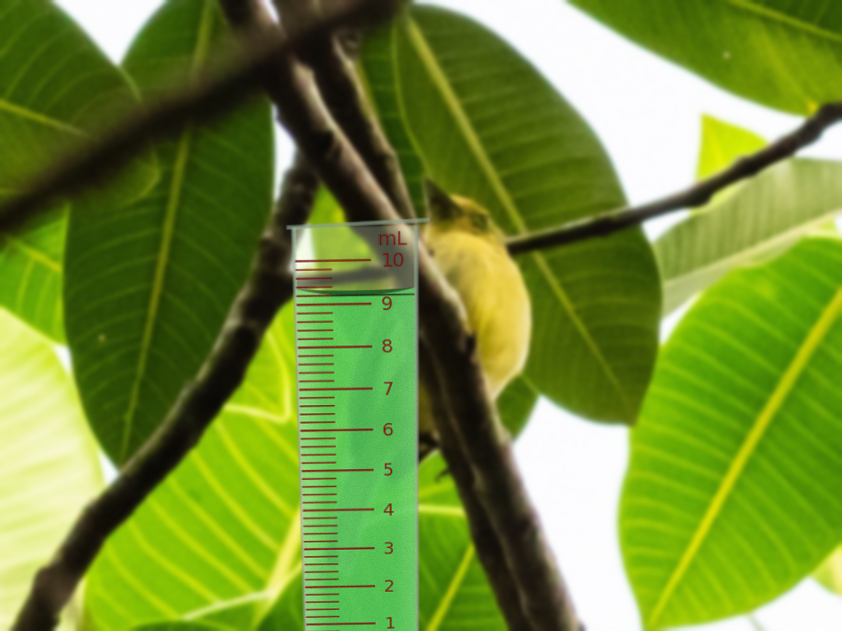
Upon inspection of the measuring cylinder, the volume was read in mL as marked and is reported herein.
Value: 9.2 mL
